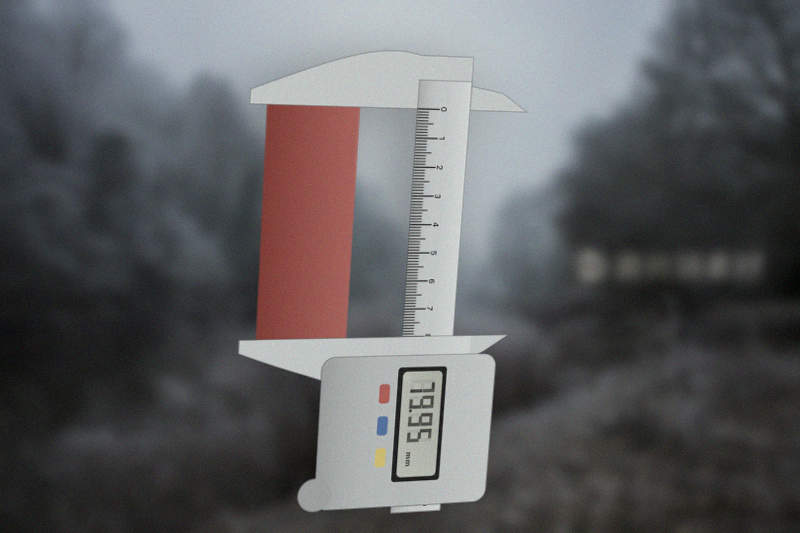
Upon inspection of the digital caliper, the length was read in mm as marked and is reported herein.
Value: 79.95 mm
